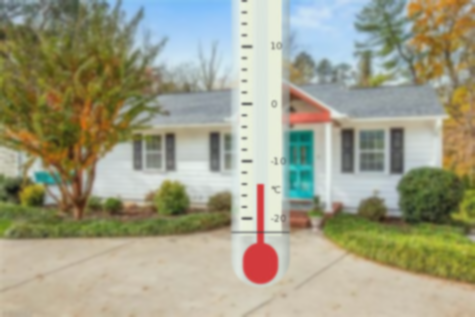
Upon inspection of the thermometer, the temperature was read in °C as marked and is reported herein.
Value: -14 °C
